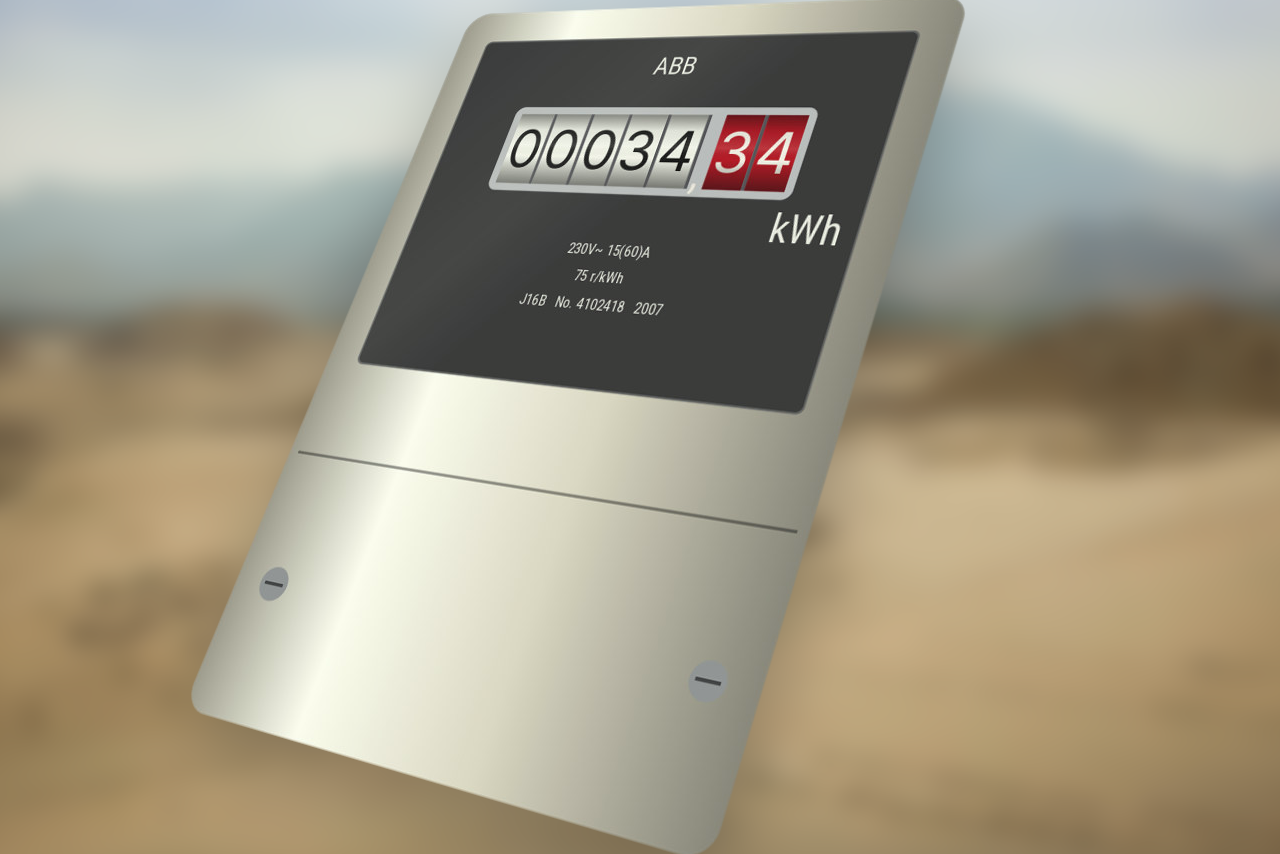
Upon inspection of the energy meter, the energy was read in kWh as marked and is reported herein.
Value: 34.34 kWh
